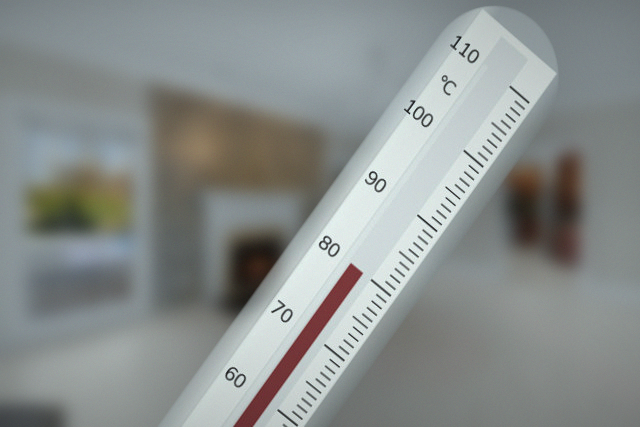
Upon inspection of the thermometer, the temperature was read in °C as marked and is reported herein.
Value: 80 °C
